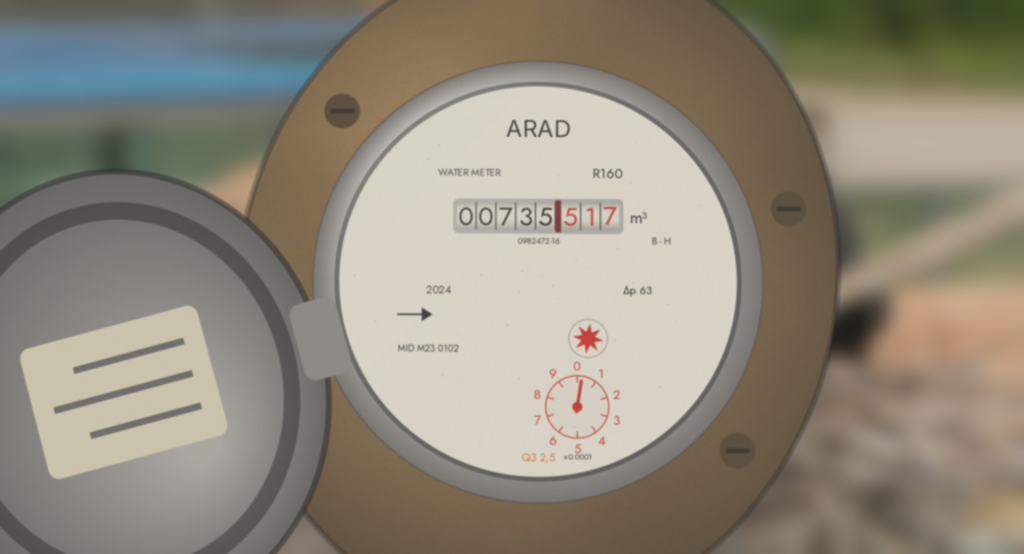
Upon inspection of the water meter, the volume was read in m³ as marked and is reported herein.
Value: 735.5170 m³
